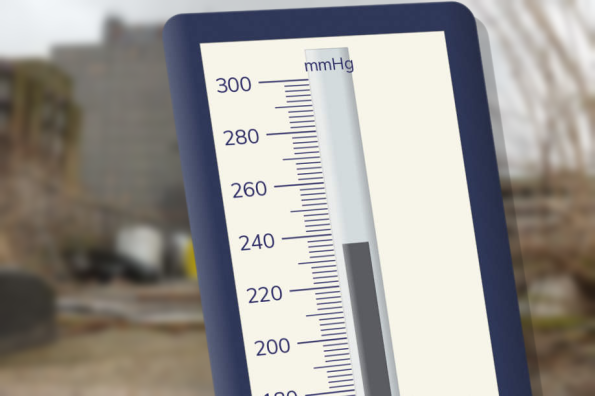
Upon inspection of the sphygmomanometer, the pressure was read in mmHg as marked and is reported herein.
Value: 236 mmHg
